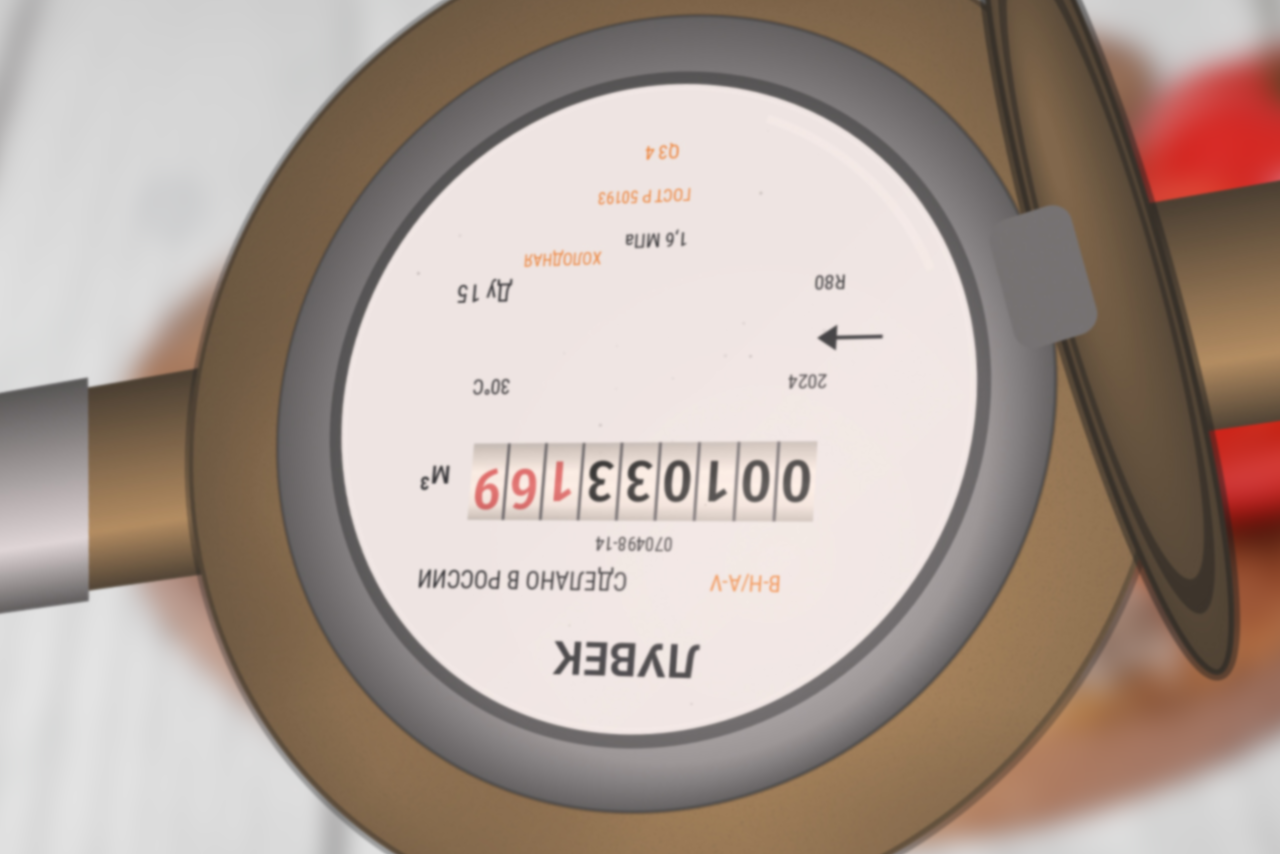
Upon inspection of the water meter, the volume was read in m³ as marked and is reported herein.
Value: 1033.169 m³
